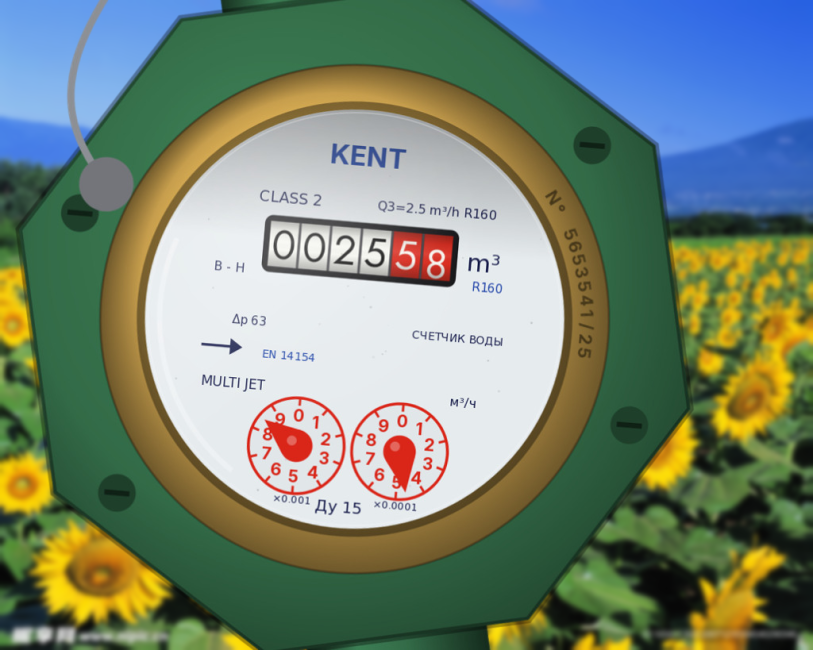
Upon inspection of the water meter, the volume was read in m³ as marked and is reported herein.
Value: 25.5784 m³
